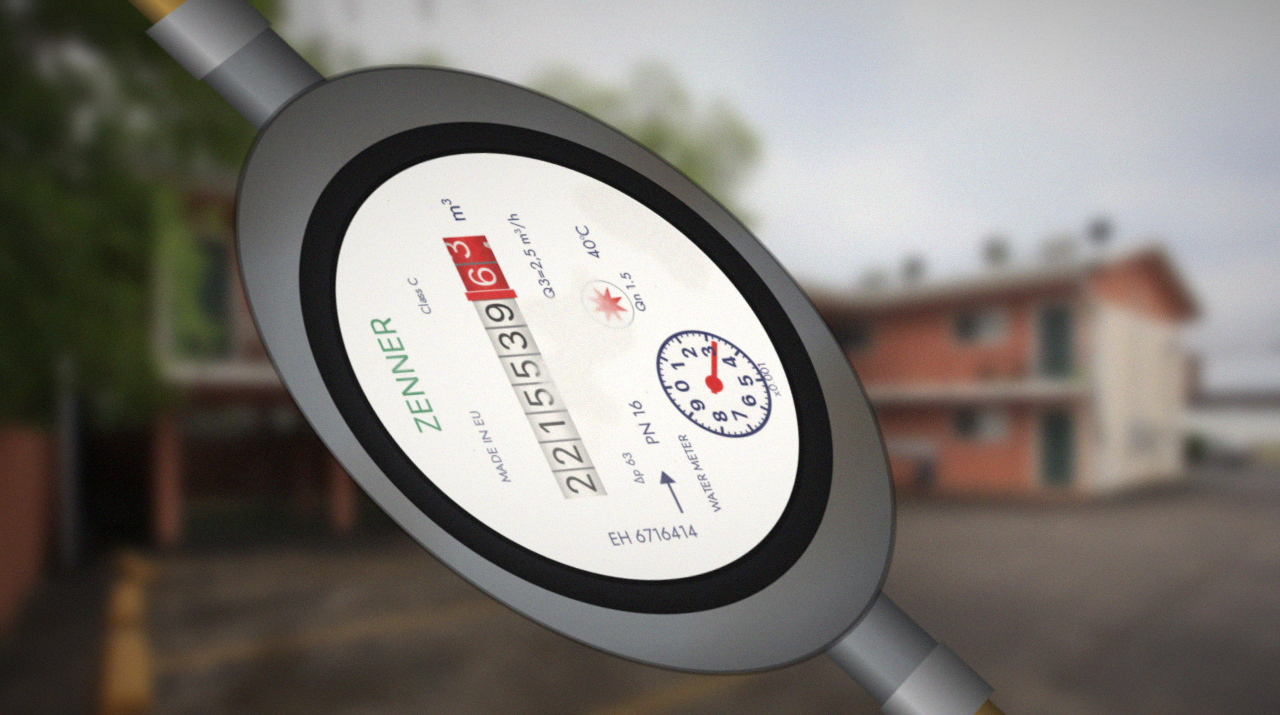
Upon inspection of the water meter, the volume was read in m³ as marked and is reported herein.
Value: 2215539.633 m³
